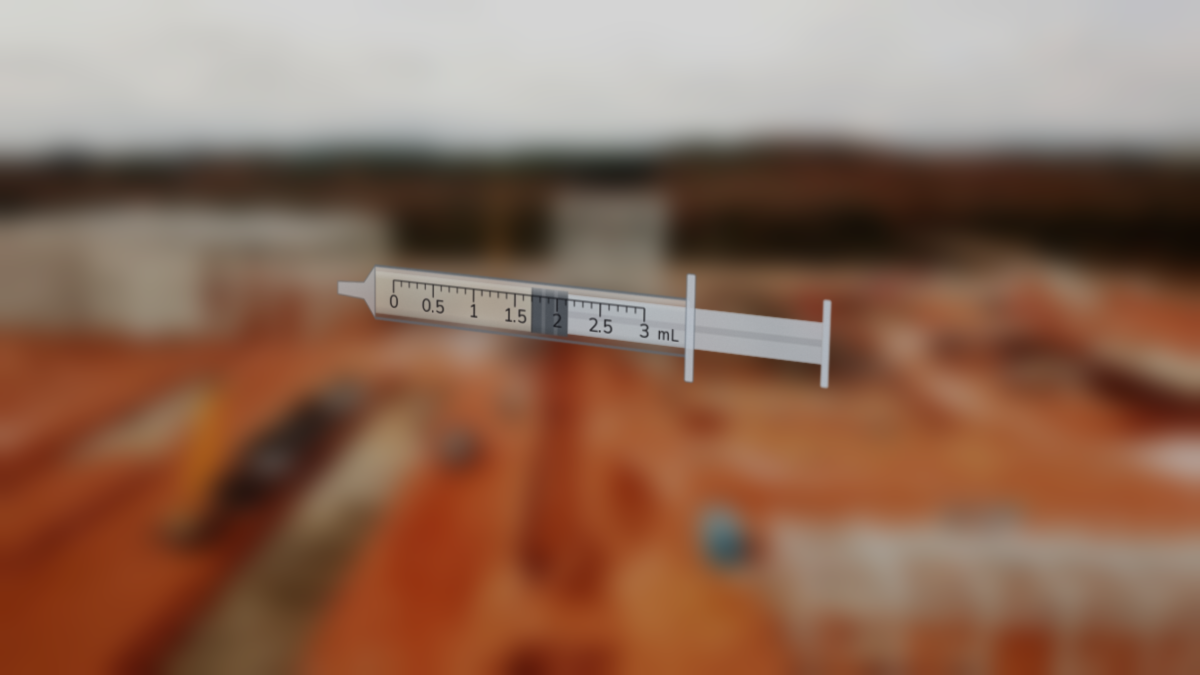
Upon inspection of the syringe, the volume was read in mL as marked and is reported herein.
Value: 1.7 mL
